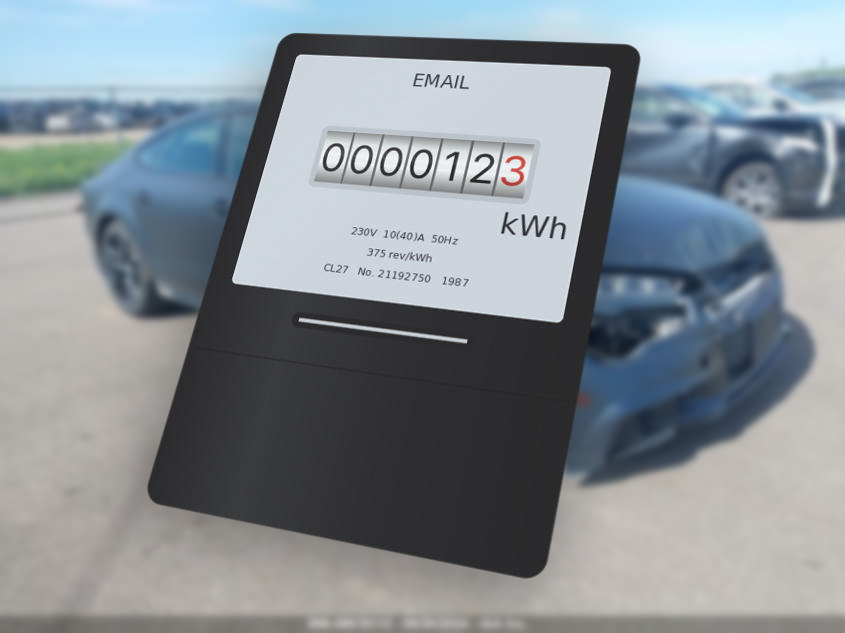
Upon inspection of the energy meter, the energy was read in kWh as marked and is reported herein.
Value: 12.3 kWh
